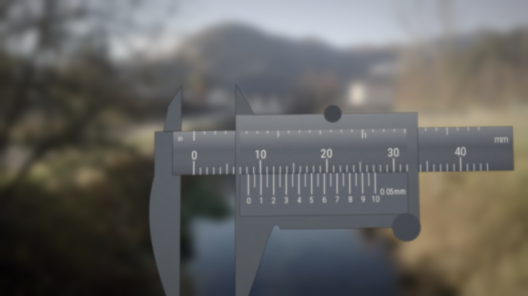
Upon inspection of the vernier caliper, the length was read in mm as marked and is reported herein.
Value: 8.2 mm
